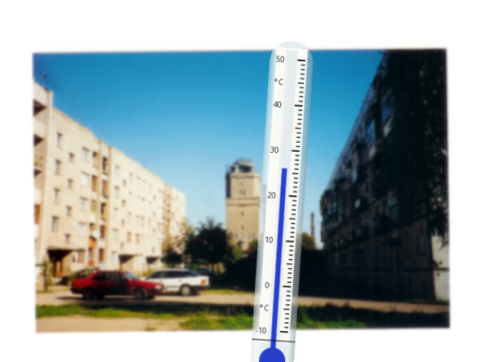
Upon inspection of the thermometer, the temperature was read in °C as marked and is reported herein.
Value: 26 °C
